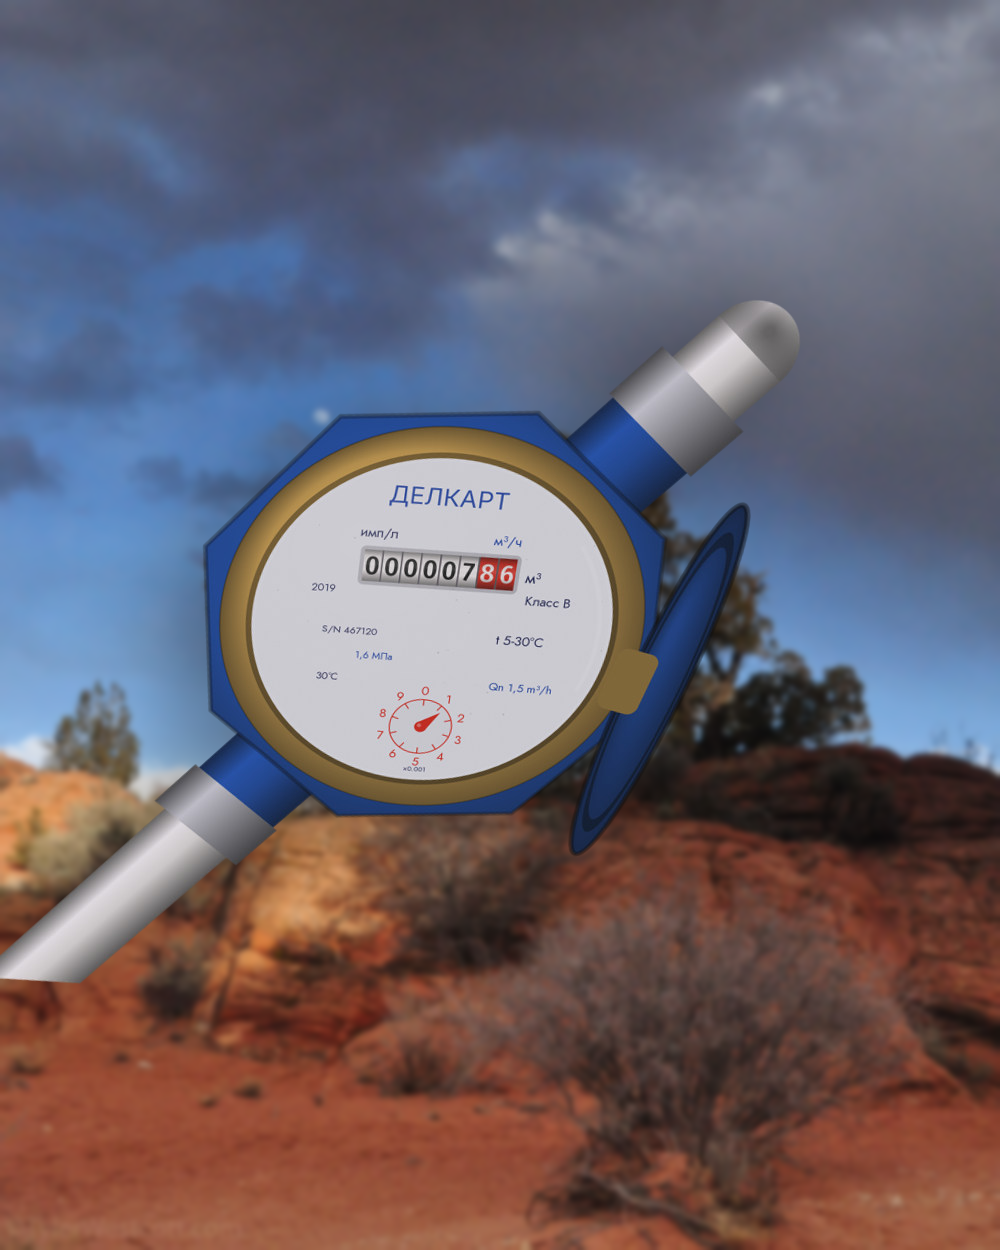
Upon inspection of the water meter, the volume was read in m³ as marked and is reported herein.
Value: 7.861 m³
